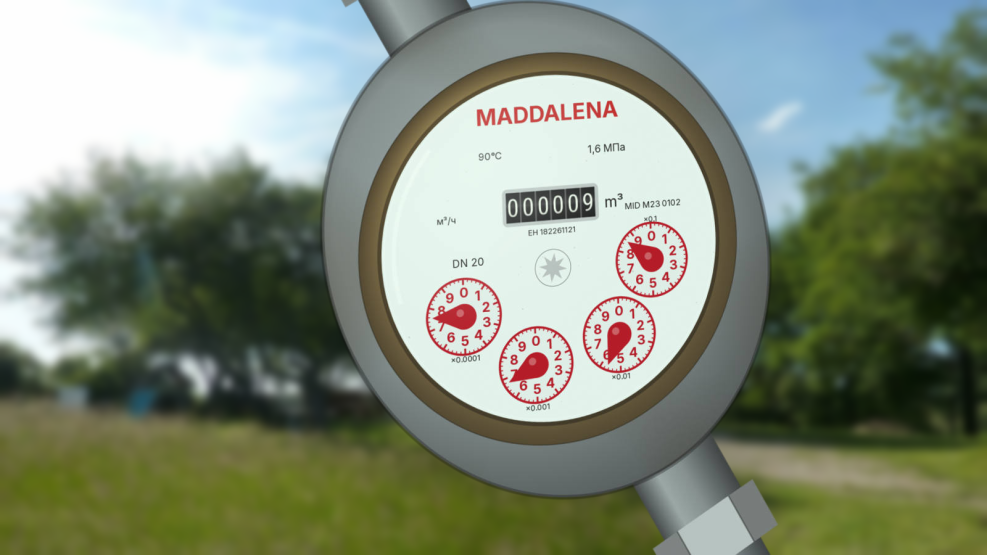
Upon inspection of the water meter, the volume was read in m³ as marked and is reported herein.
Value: 9.8567 m³
